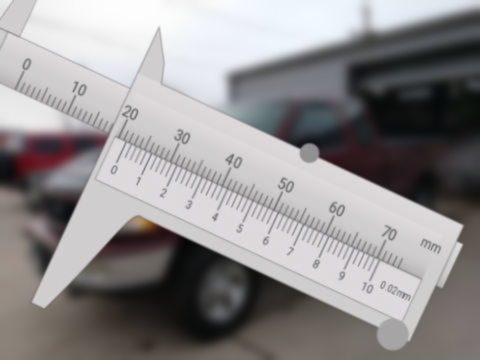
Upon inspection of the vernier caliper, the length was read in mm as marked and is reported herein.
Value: 21.5 mm
